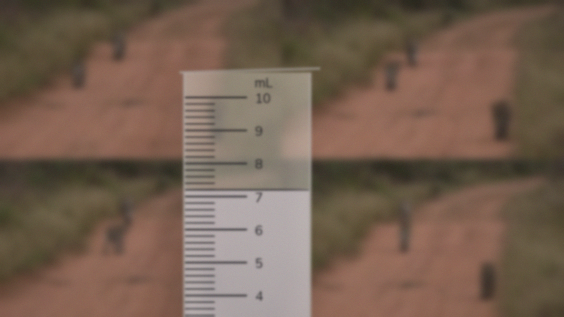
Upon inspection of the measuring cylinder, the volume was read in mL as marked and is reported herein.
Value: 7.2 mL
